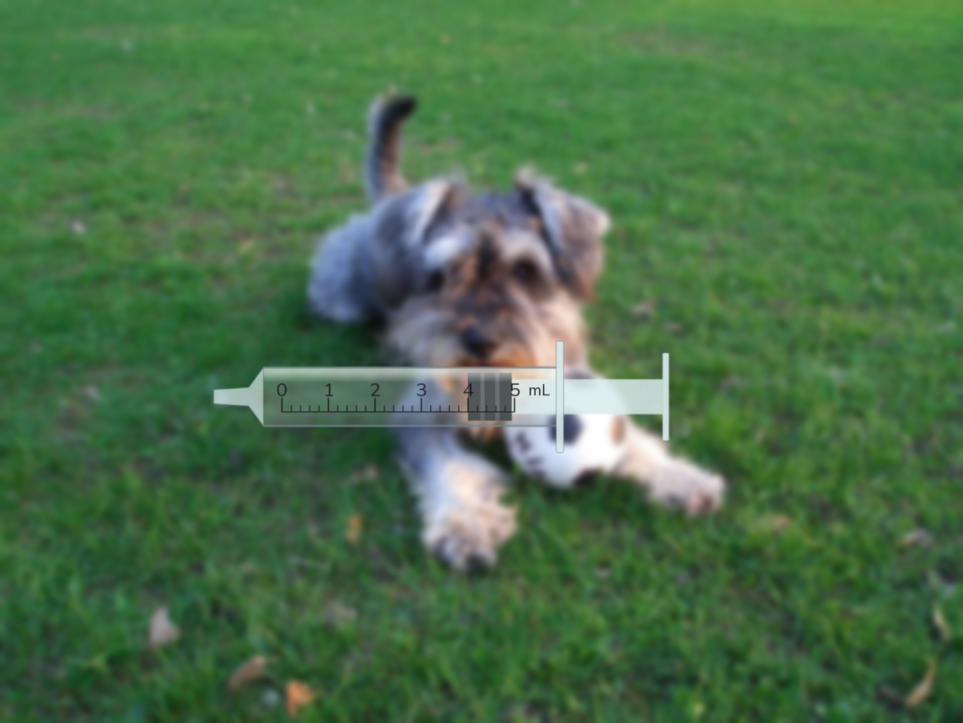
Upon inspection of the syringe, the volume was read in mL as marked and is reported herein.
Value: 4 mL
